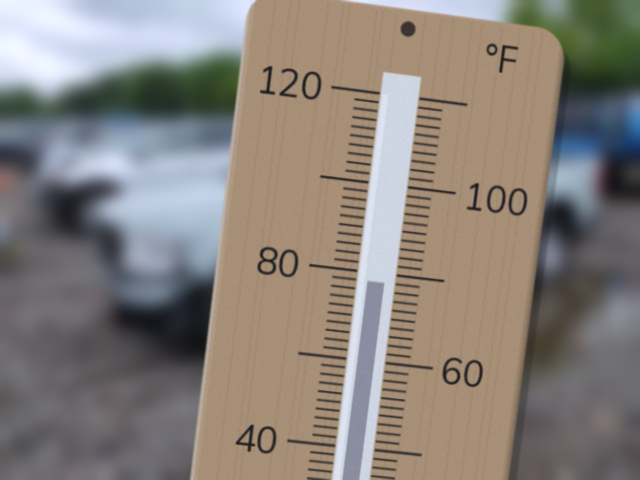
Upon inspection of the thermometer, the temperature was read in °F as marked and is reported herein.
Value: 78 °F
